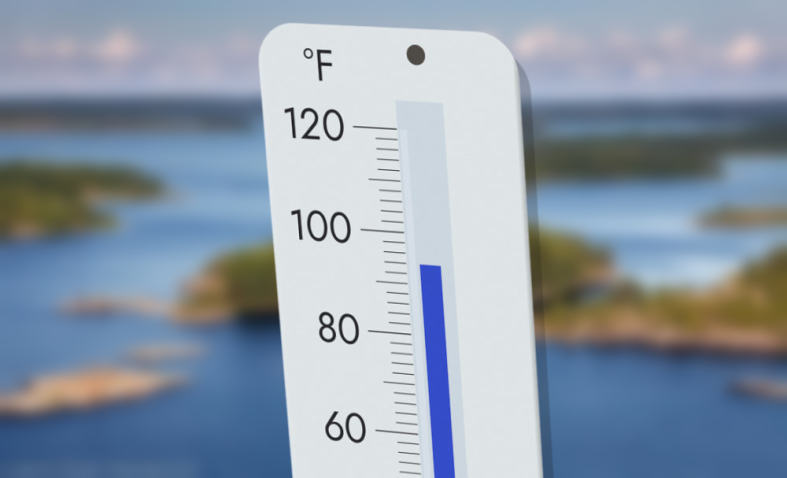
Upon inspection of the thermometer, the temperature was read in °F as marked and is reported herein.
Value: 94 °F
